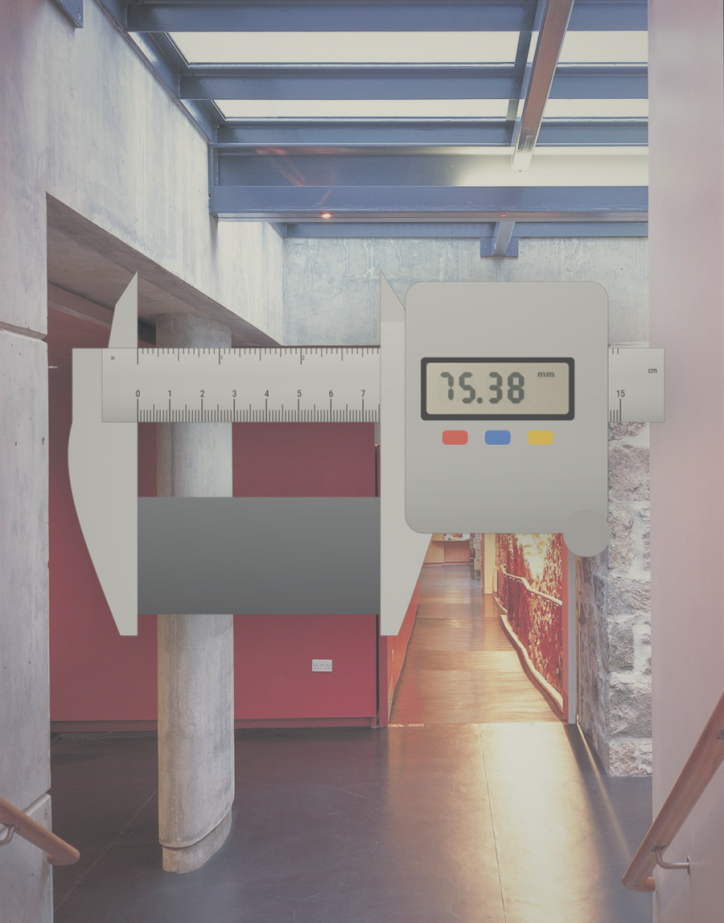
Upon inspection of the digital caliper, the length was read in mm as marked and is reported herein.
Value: 75.38 mm
